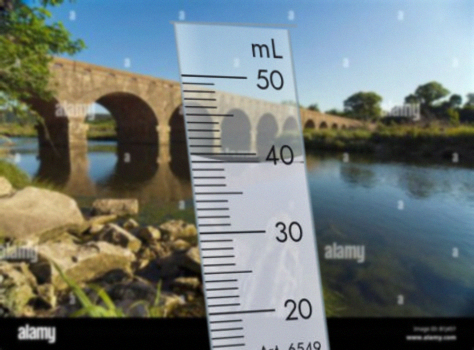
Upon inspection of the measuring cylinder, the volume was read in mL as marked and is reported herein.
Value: 39 mL
